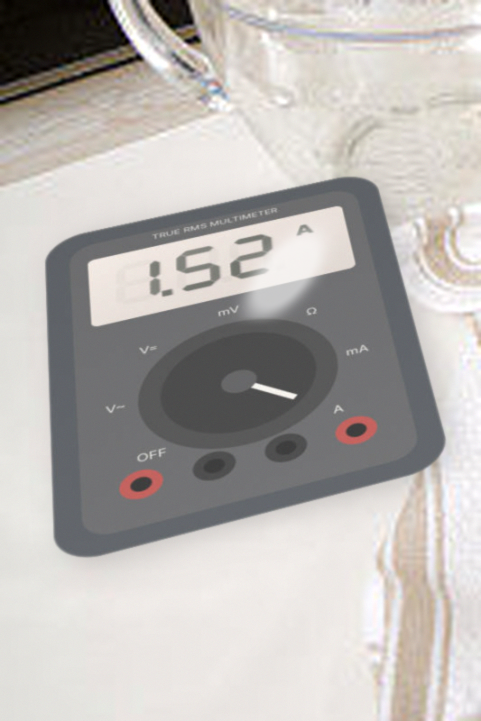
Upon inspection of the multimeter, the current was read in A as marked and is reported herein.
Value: 1.52 A
